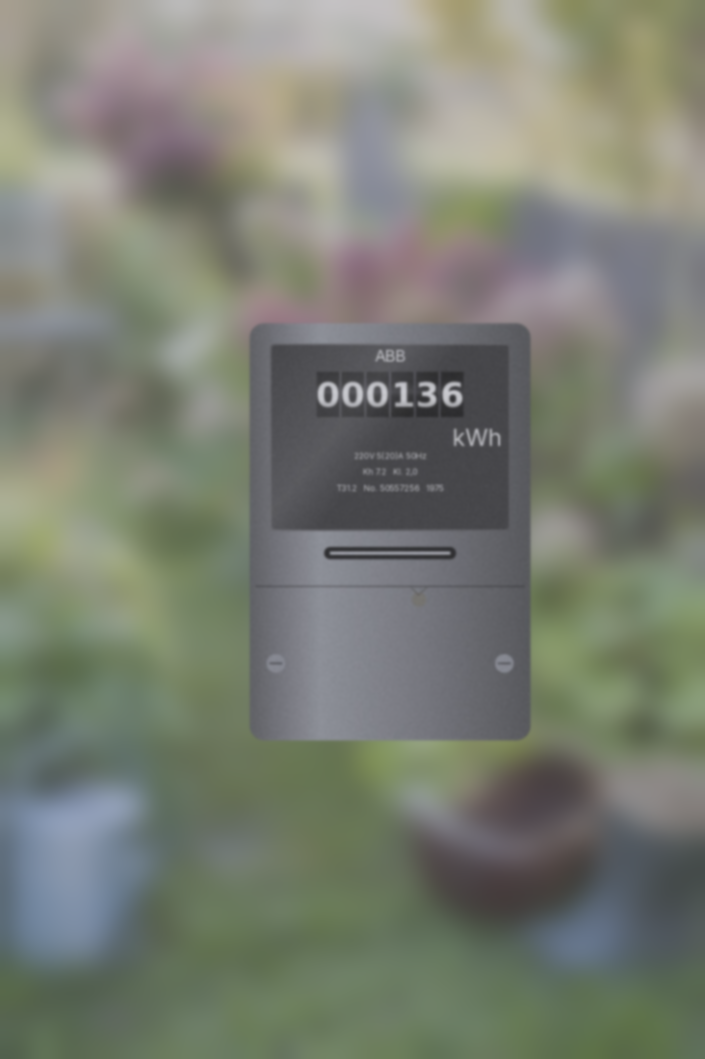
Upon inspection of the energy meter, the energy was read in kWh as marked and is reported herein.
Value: 136 kWh
